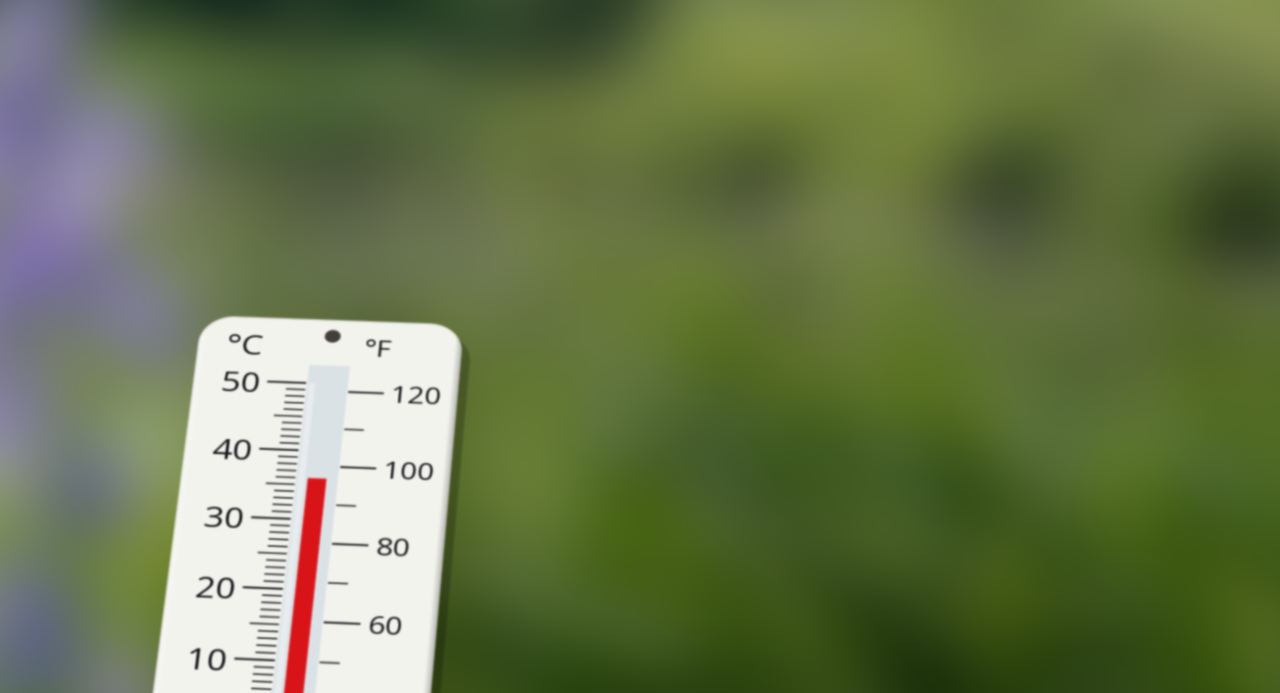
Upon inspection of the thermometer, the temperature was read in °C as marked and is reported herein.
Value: 36 °C
